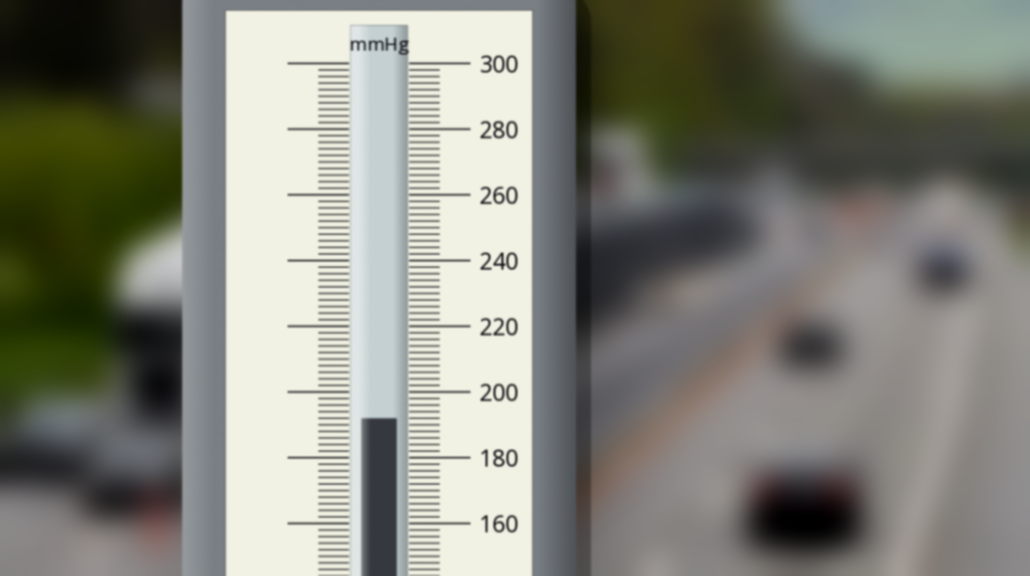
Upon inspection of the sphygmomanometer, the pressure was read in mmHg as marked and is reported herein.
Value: 192 mmHg
